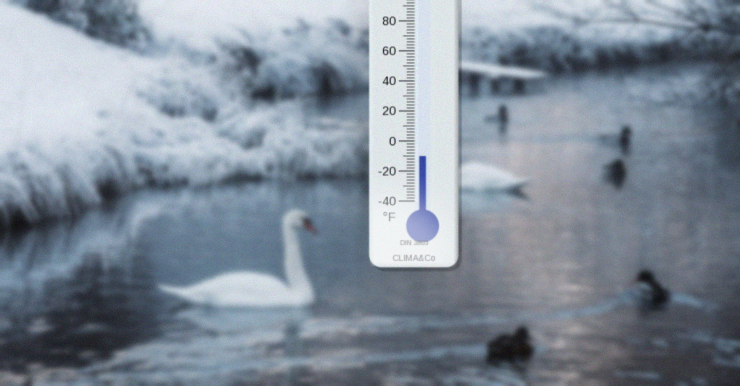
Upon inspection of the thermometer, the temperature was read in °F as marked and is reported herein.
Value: -10 °F
